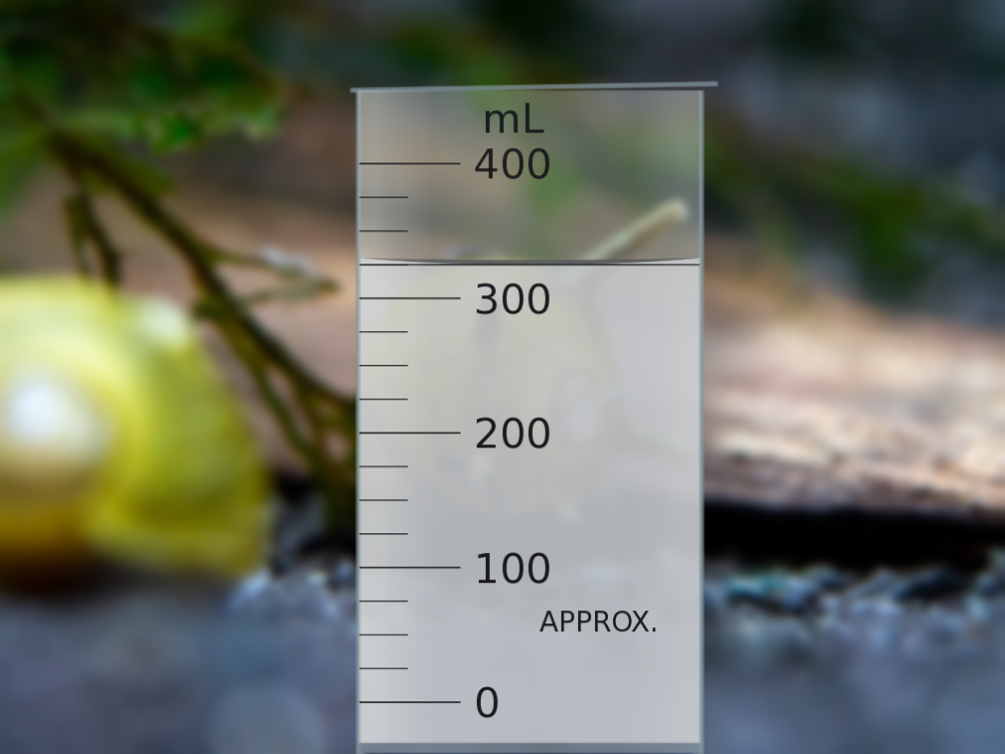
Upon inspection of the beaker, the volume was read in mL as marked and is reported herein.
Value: 325 mL
